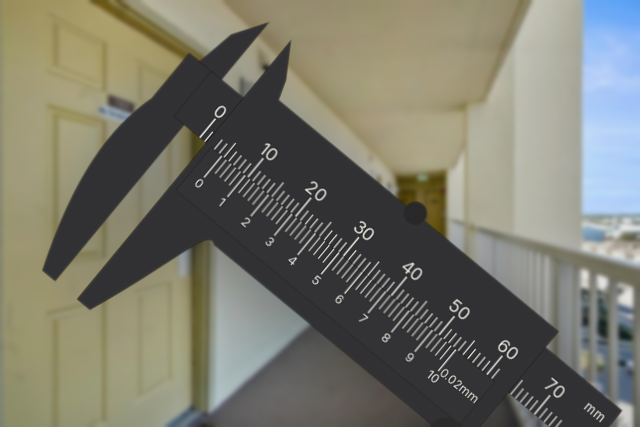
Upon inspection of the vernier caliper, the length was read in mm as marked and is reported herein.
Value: 4.6 mm
